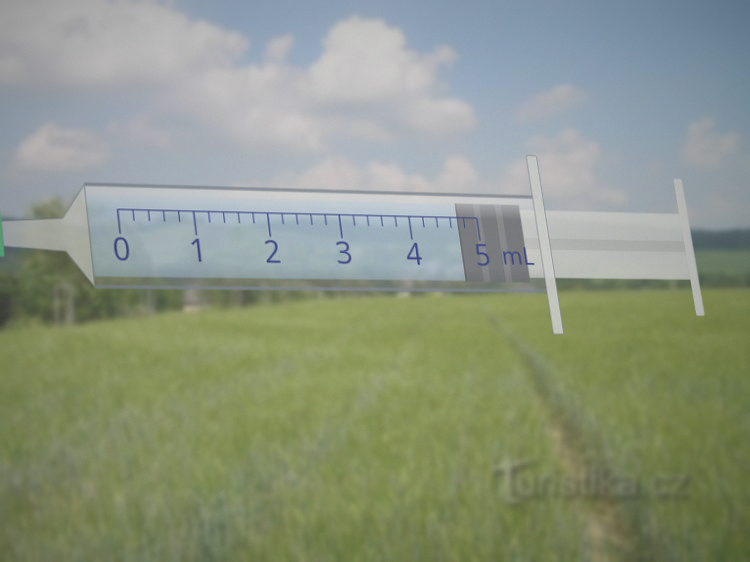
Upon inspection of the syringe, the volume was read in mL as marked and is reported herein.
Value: 4.7 mL
